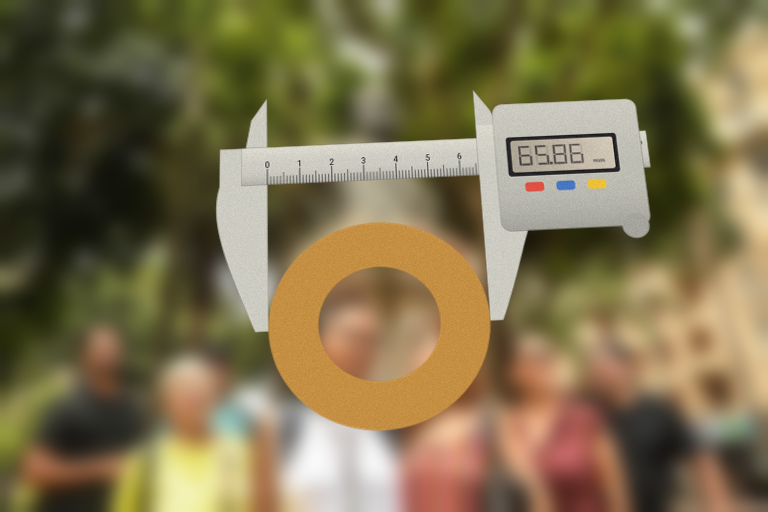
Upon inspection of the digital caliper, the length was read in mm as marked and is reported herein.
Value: 65.86 mm
